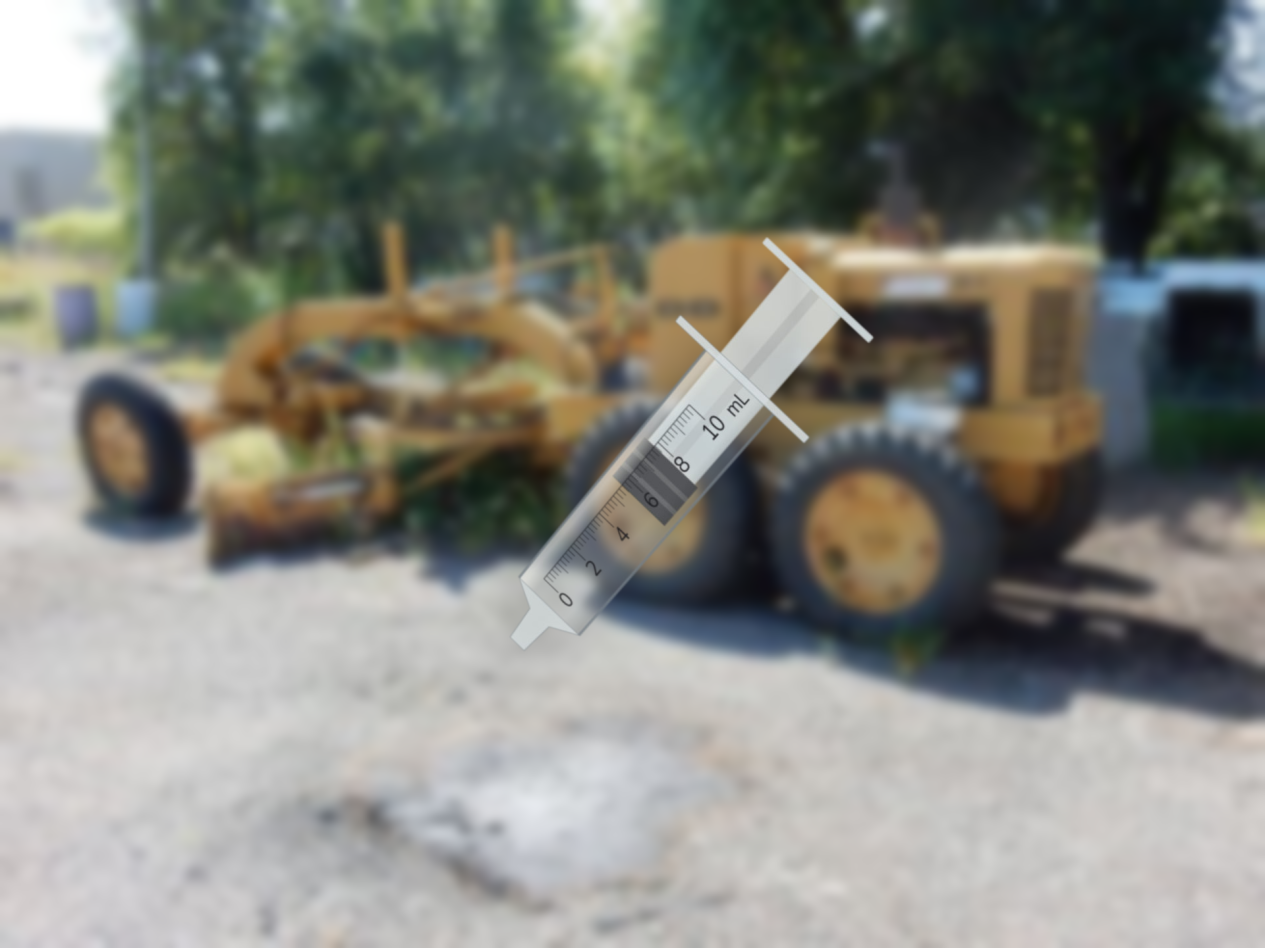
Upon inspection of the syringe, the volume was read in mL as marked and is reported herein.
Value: 5.6 mL
